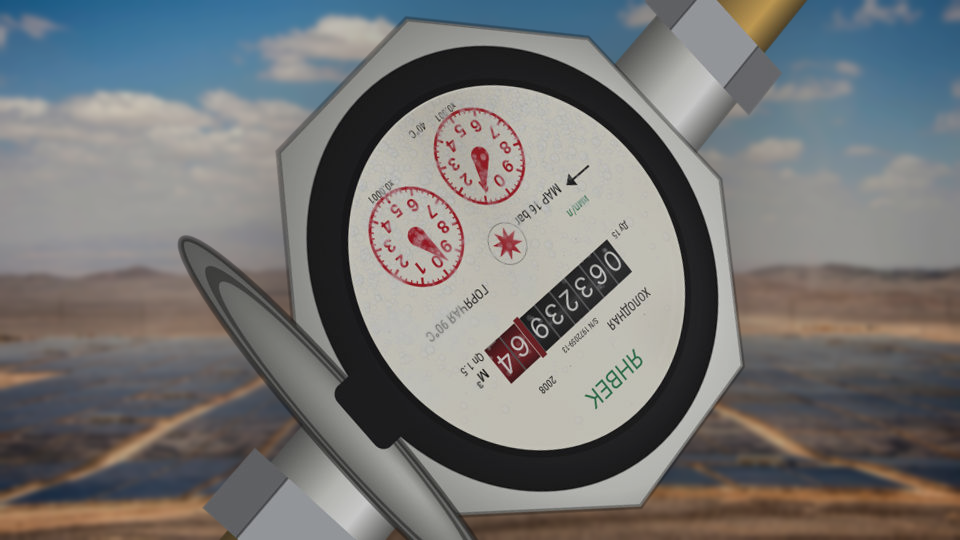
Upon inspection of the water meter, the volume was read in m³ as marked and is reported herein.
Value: 63239.6409 m³
